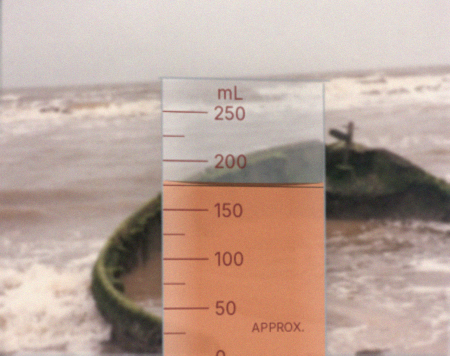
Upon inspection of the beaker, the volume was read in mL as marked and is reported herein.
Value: 175 mL
